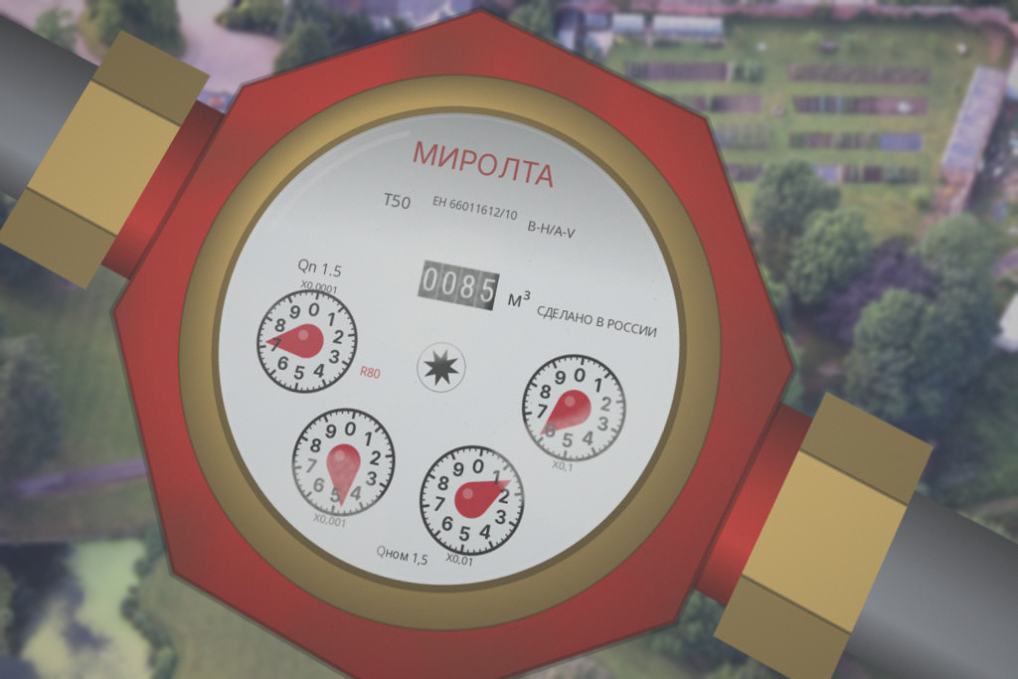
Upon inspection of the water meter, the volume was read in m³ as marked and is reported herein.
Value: 85.6147 m³
